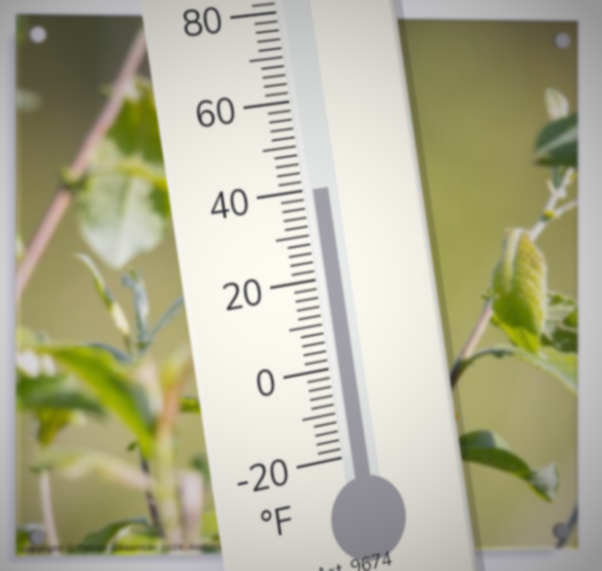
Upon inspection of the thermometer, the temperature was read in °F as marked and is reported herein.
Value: 40 °F
